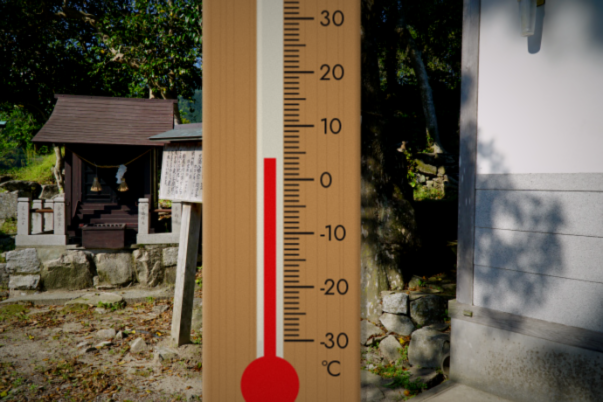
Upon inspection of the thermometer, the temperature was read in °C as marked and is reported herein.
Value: 4 °C
